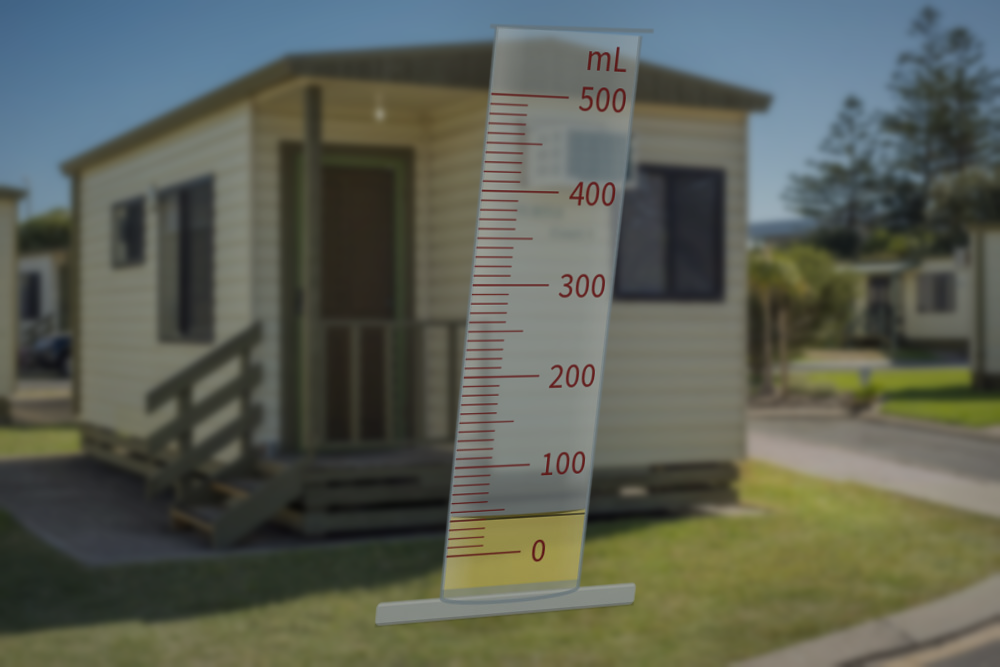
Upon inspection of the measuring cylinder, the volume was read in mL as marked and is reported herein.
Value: 40 mL
